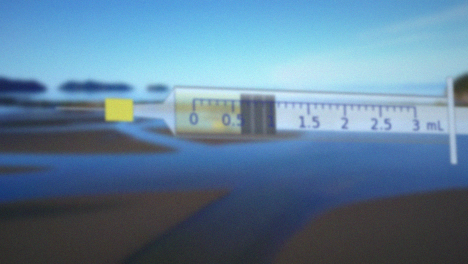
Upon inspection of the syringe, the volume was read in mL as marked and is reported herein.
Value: 0.6 mL
